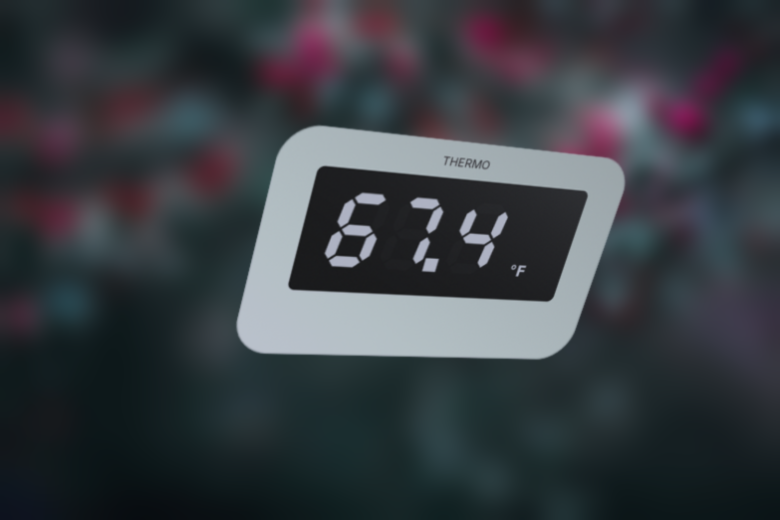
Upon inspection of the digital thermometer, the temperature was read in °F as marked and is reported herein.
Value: 67.4 °F
